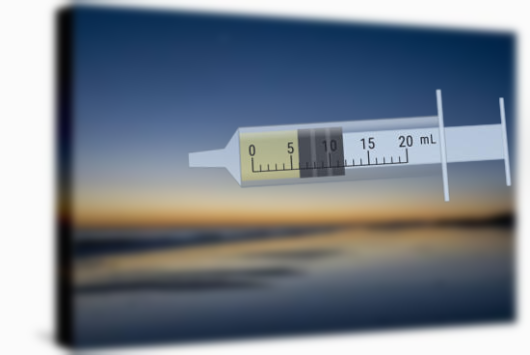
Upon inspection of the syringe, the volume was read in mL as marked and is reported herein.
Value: 6 mL
